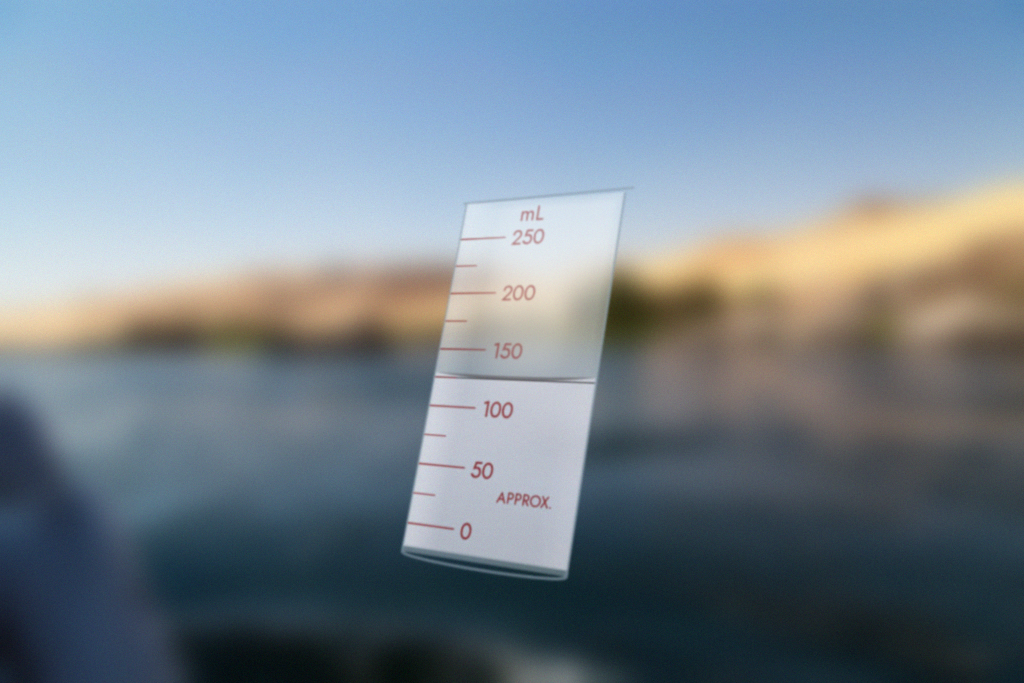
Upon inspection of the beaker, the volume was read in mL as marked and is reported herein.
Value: 125 mL
